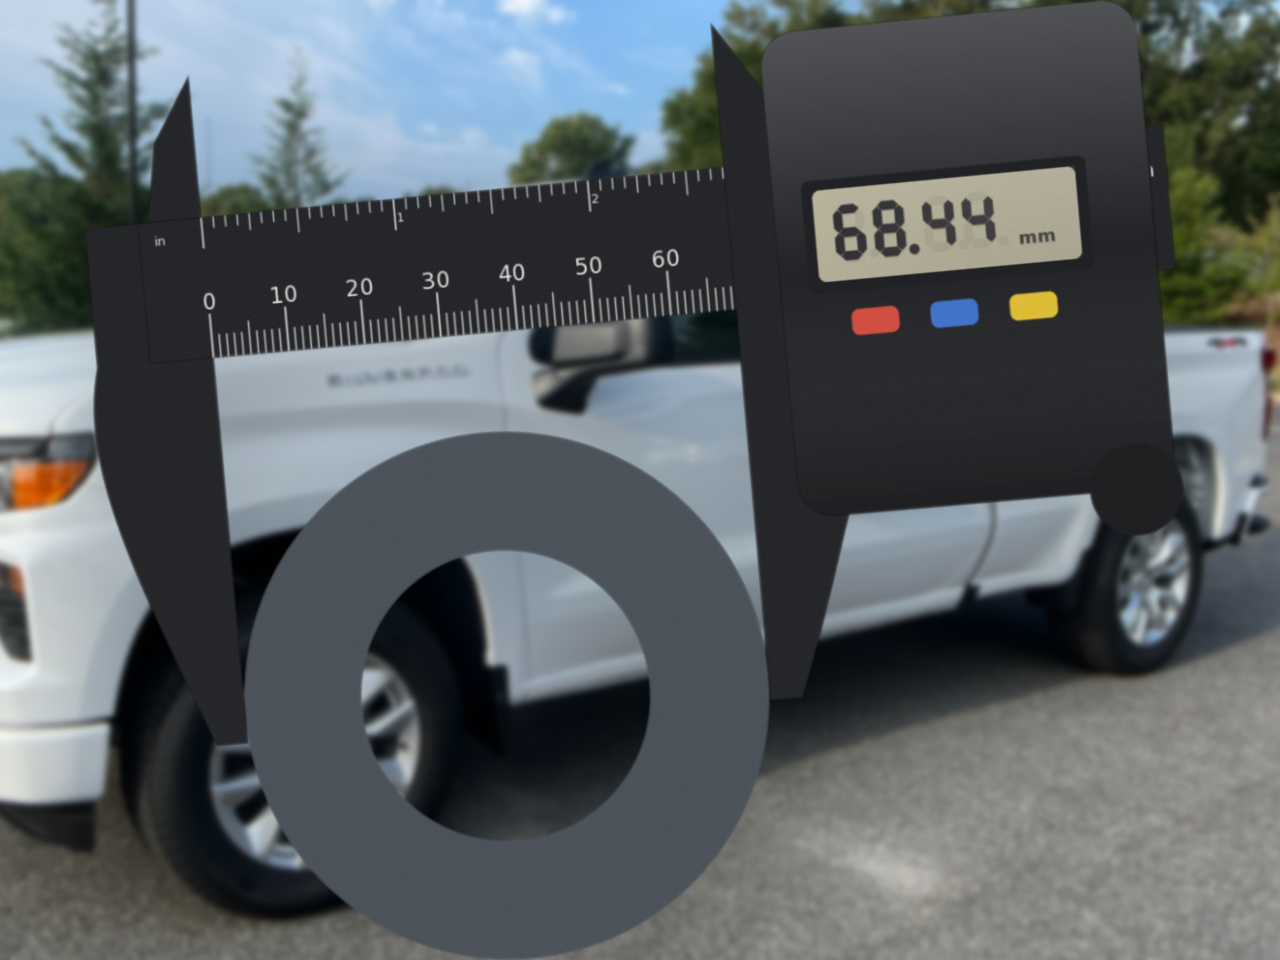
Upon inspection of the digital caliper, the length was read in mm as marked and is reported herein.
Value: 68.44 mm
